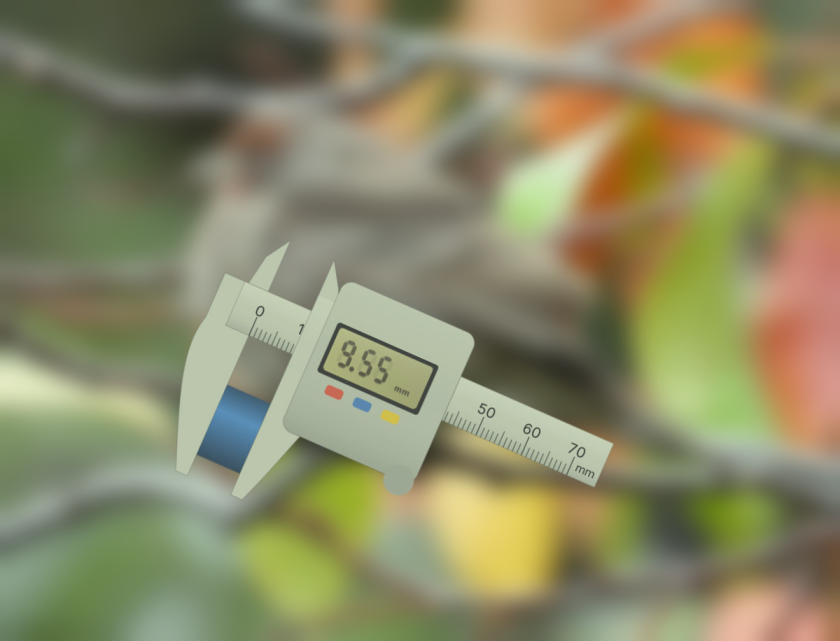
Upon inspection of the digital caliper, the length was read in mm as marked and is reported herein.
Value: 9.55 mm
